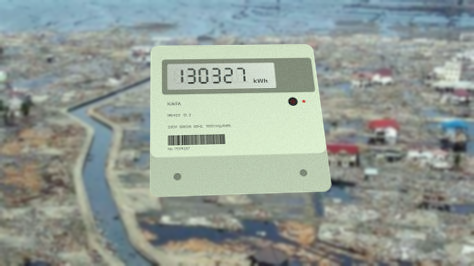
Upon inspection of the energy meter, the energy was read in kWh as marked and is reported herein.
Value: 130327 kWh
